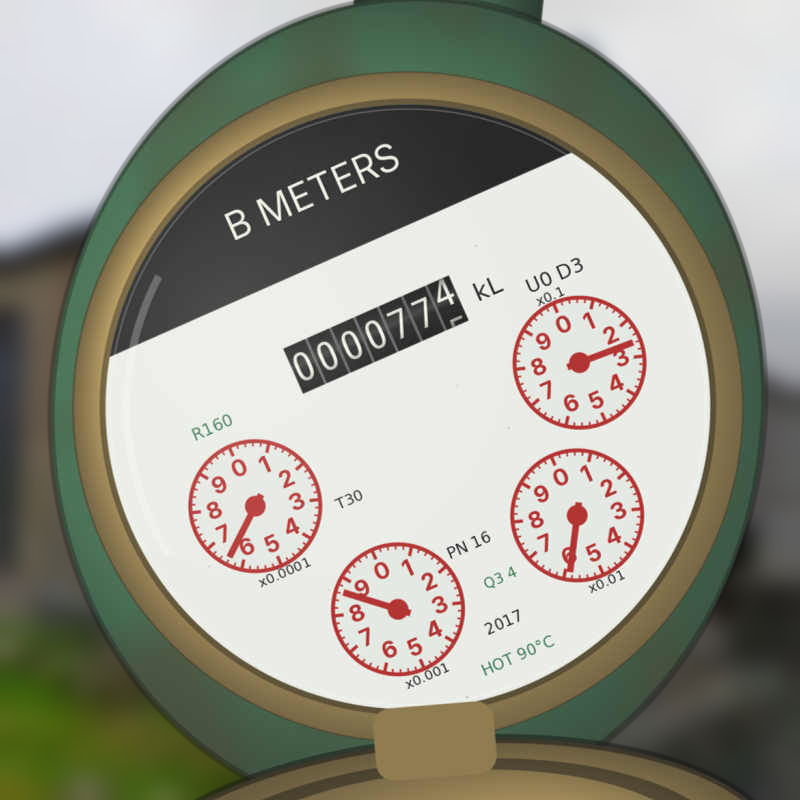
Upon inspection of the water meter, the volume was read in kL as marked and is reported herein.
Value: 774.2586 kL
